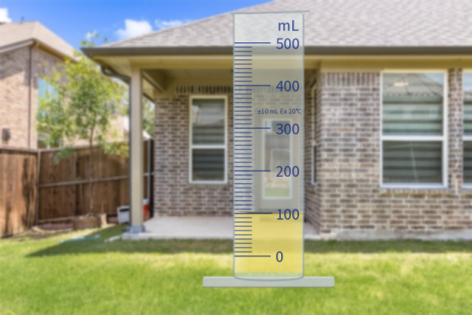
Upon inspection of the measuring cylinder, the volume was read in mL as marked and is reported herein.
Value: 100 mL
